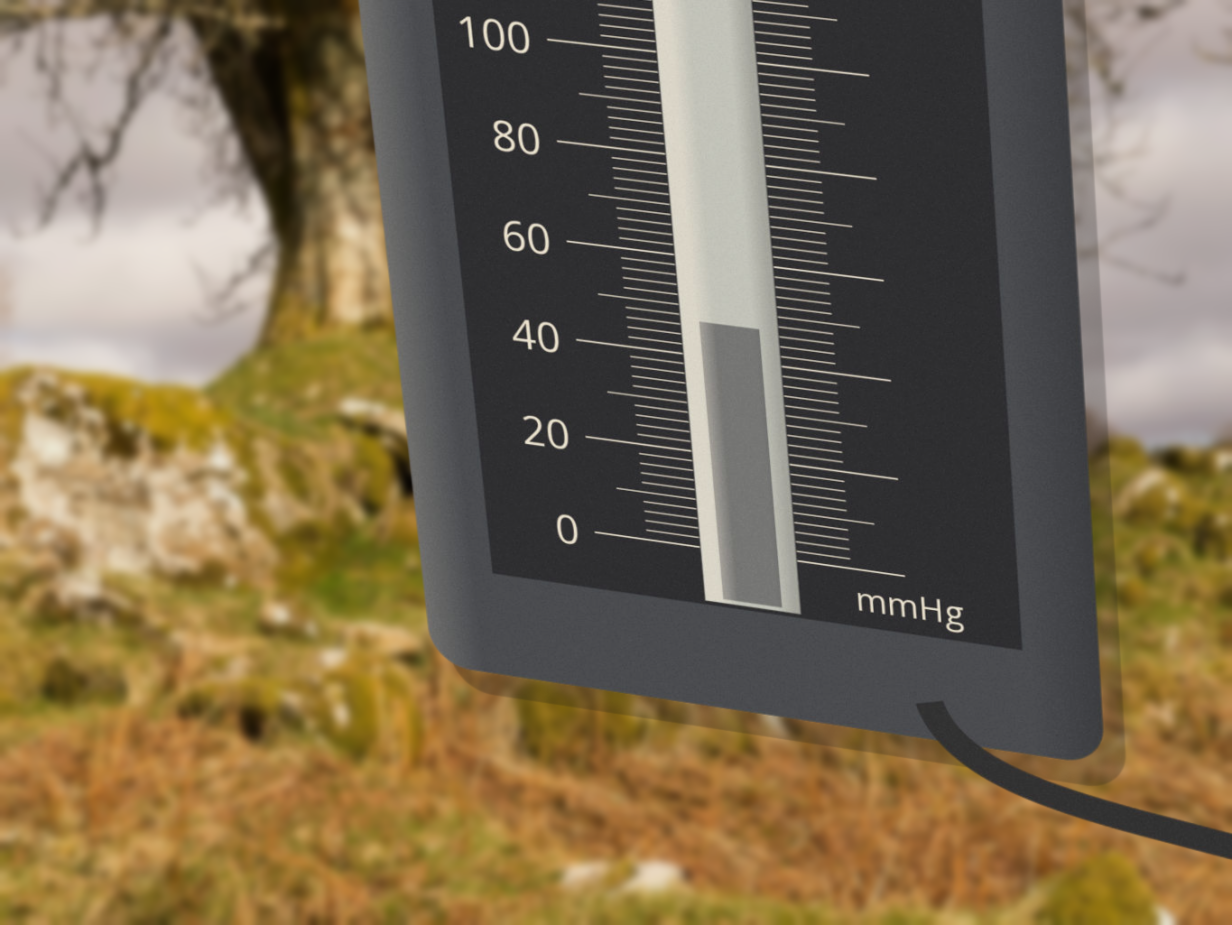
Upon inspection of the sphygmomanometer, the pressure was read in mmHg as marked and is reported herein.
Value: 47 mmHg
